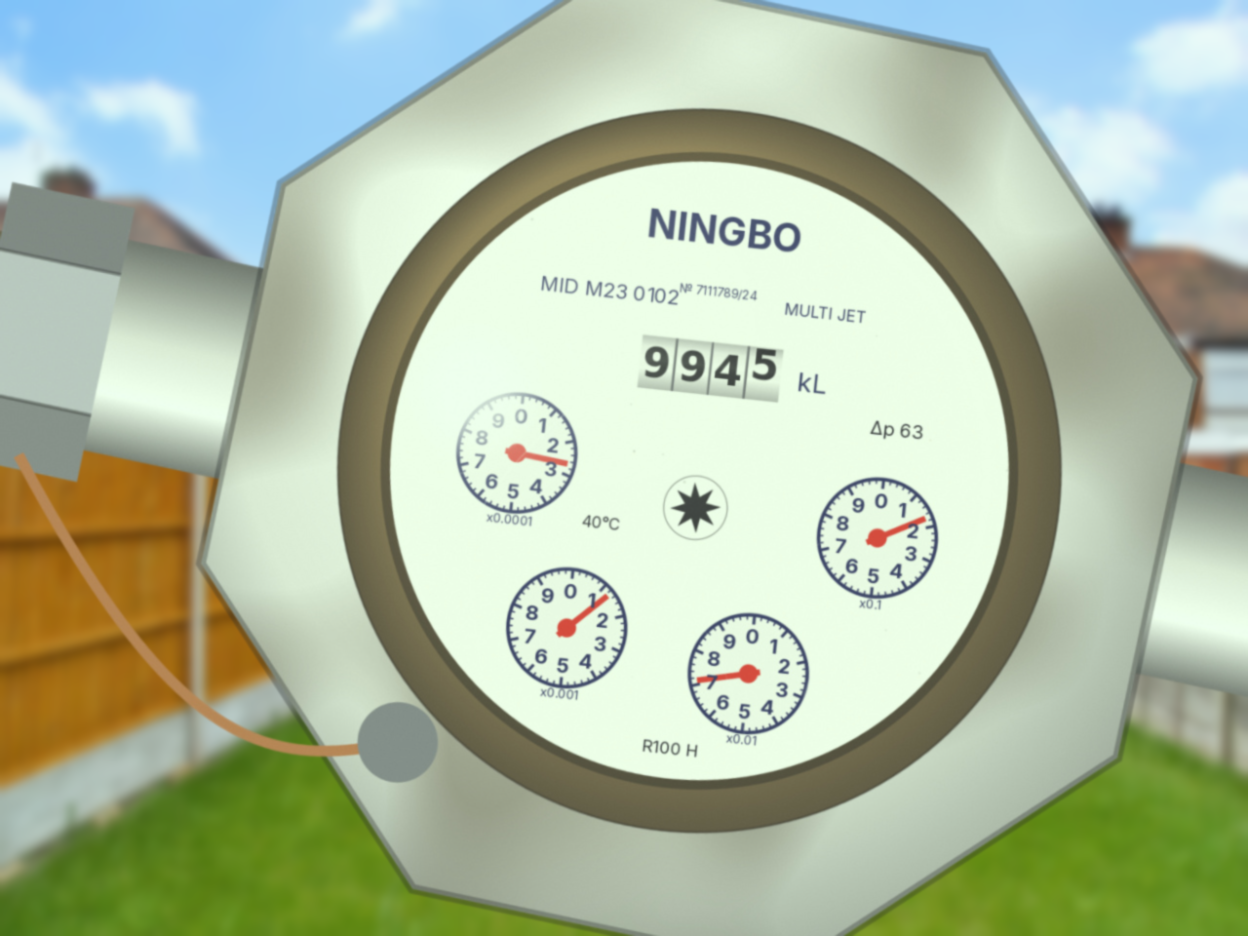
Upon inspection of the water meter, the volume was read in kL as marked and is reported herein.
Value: 9945.1712 kL
